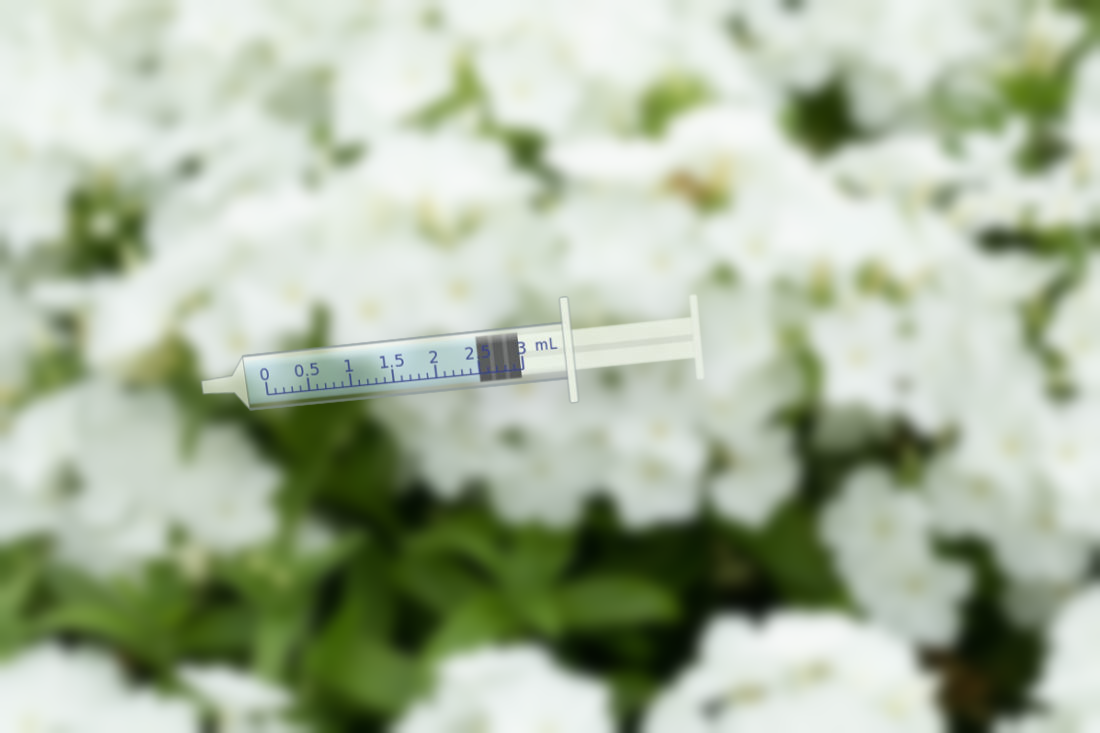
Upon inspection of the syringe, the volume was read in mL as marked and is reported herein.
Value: 2.5 mL
